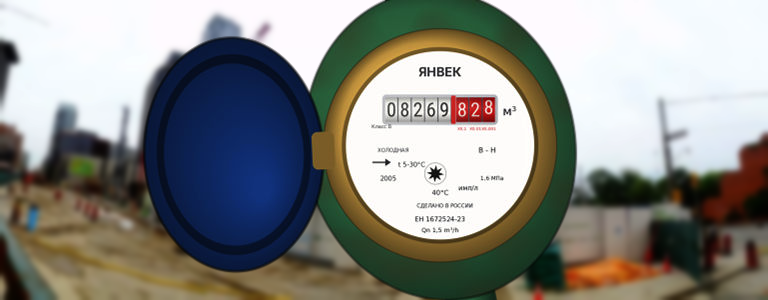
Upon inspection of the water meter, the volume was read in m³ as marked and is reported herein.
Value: 8269.828 m³
